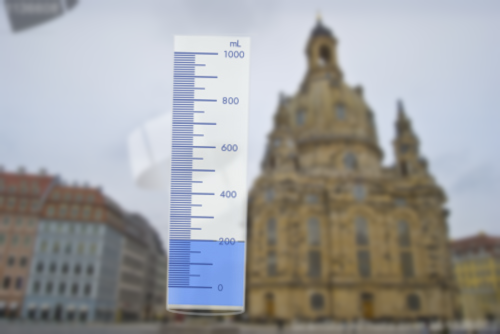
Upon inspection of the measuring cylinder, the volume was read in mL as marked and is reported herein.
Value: 200 mL
